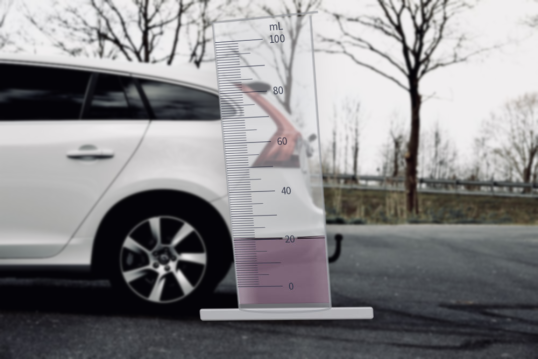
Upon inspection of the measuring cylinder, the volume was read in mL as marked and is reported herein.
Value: 20 mL
